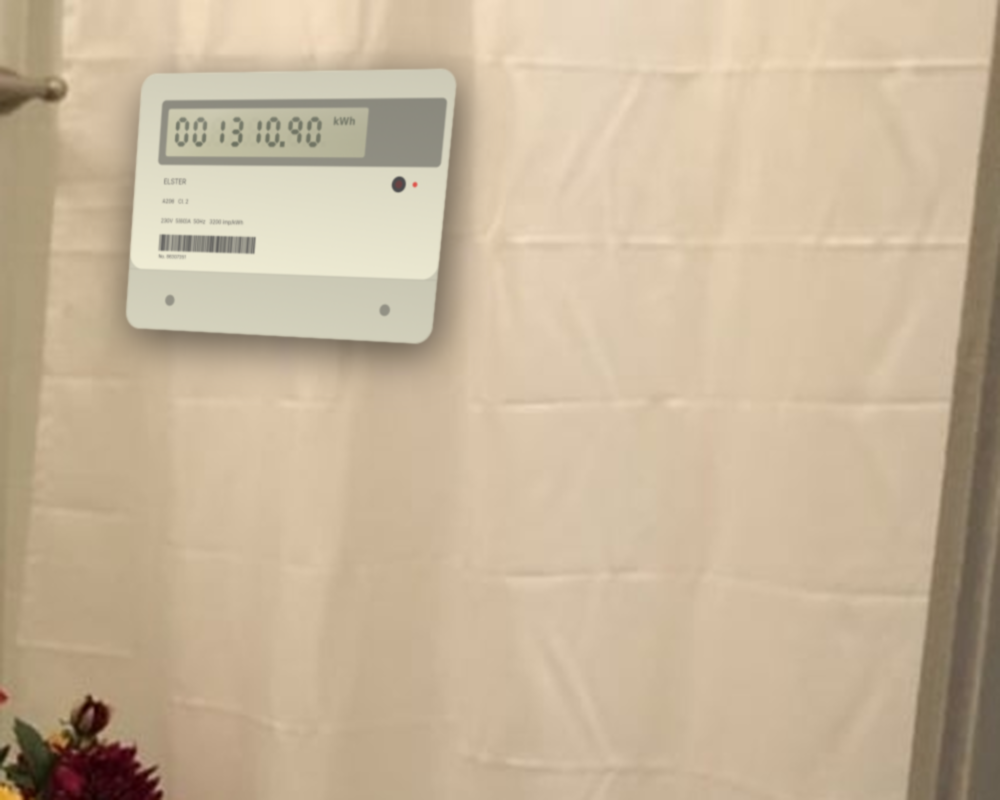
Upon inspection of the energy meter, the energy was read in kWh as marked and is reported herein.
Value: 1310.90 kWh
